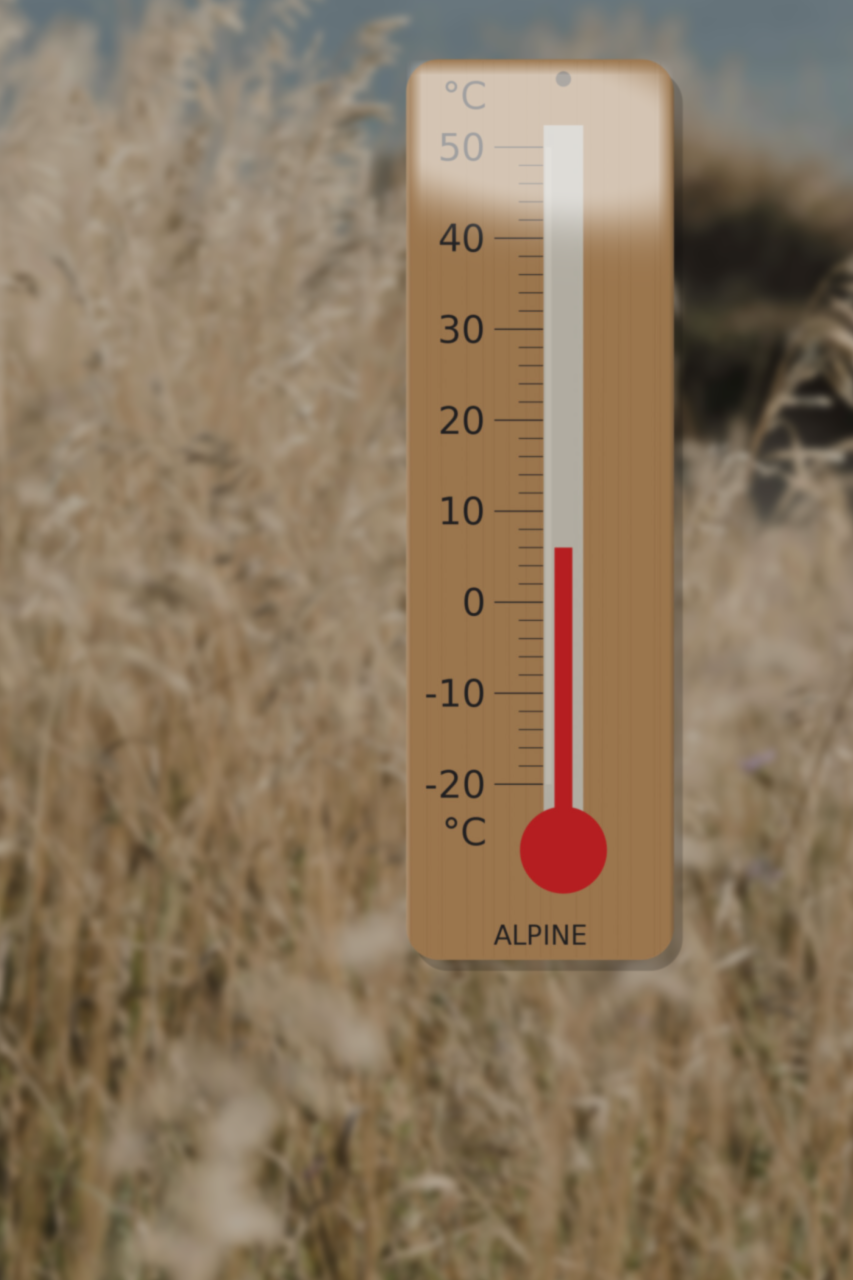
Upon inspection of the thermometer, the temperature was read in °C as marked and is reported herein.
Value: 6 °C
